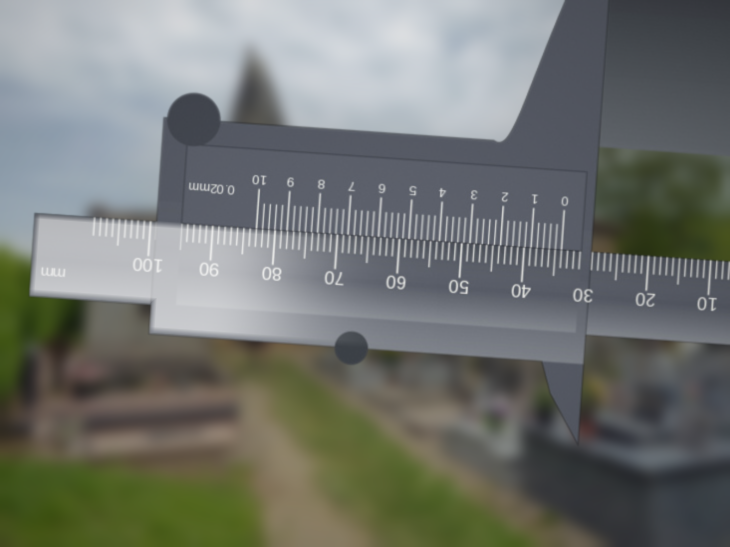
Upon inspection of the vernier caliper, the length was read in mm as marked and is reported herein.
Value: 34.0 mm
